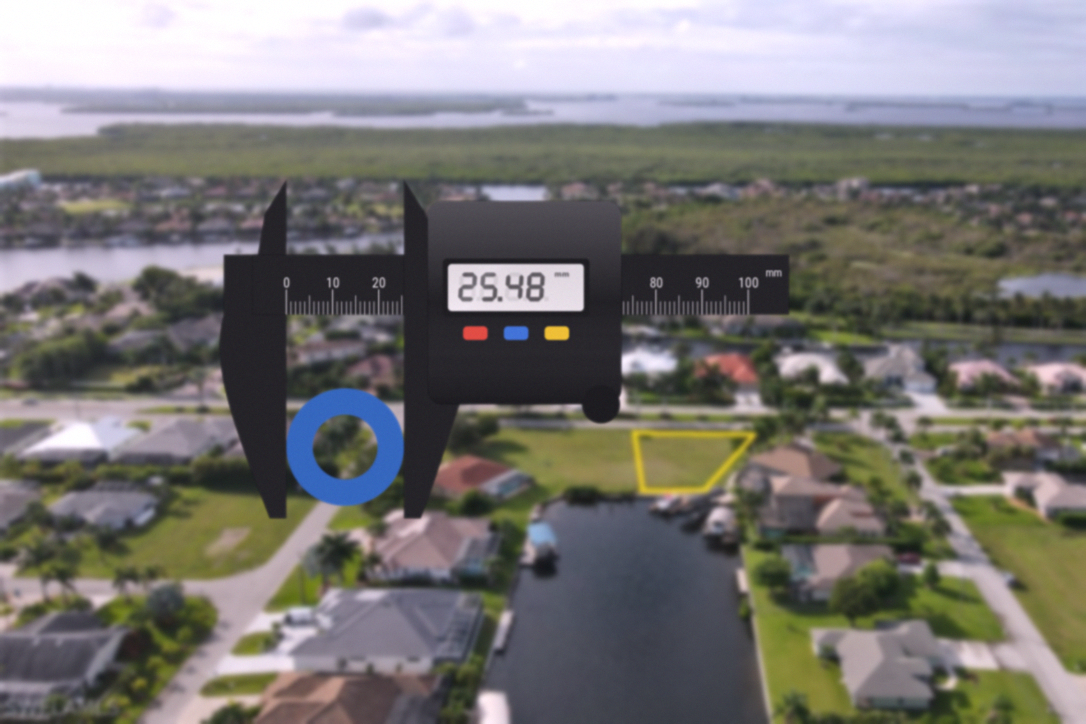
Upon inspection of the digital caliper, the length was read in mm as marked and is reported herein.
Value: 25.48 mm
